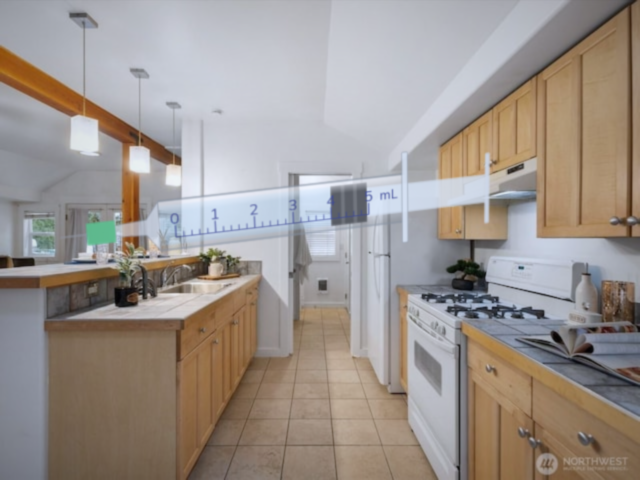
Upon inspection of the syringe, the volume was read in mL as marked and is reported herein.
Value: 4 mL
